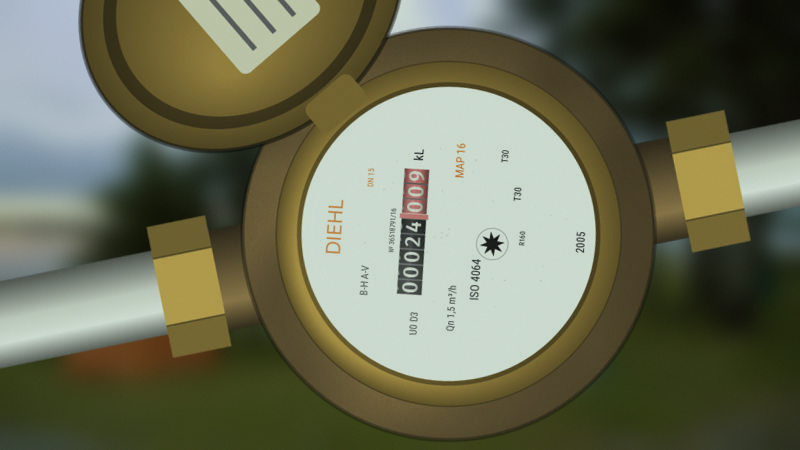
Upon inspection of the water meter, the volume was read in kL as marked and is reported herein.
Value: 24.009 kL
